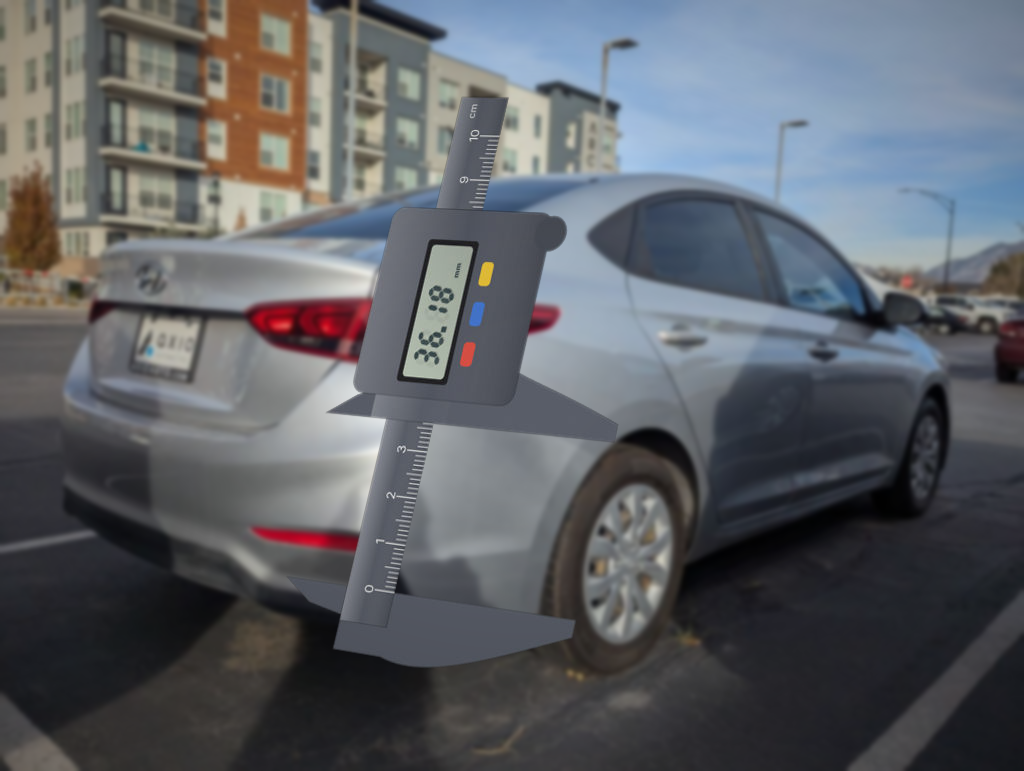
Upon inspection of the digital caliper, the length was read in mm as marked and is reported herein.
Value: 36.18 mm
